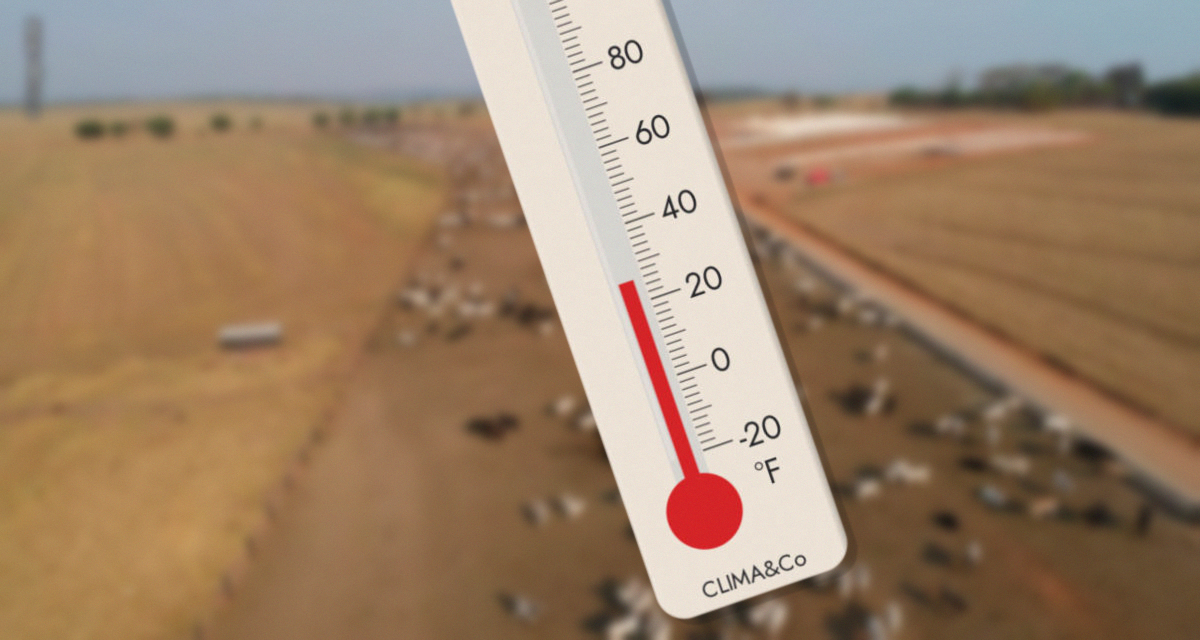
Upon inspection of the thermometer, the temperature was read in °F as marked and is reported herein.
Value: 26 °F
